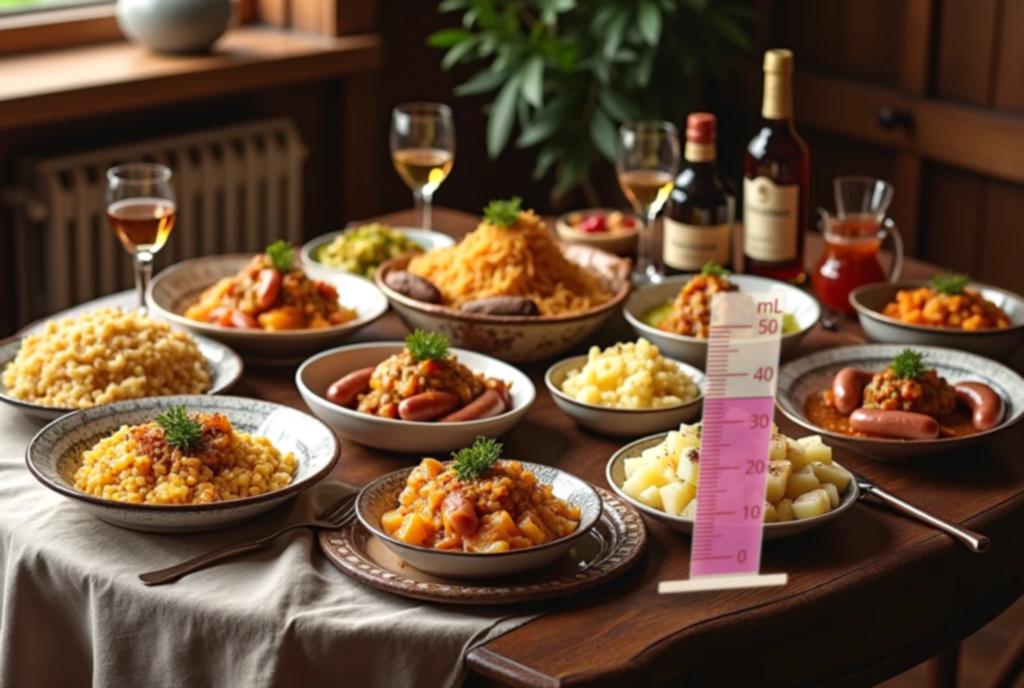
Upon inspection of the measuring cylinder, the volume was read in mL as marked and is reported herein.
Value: 35 mL
